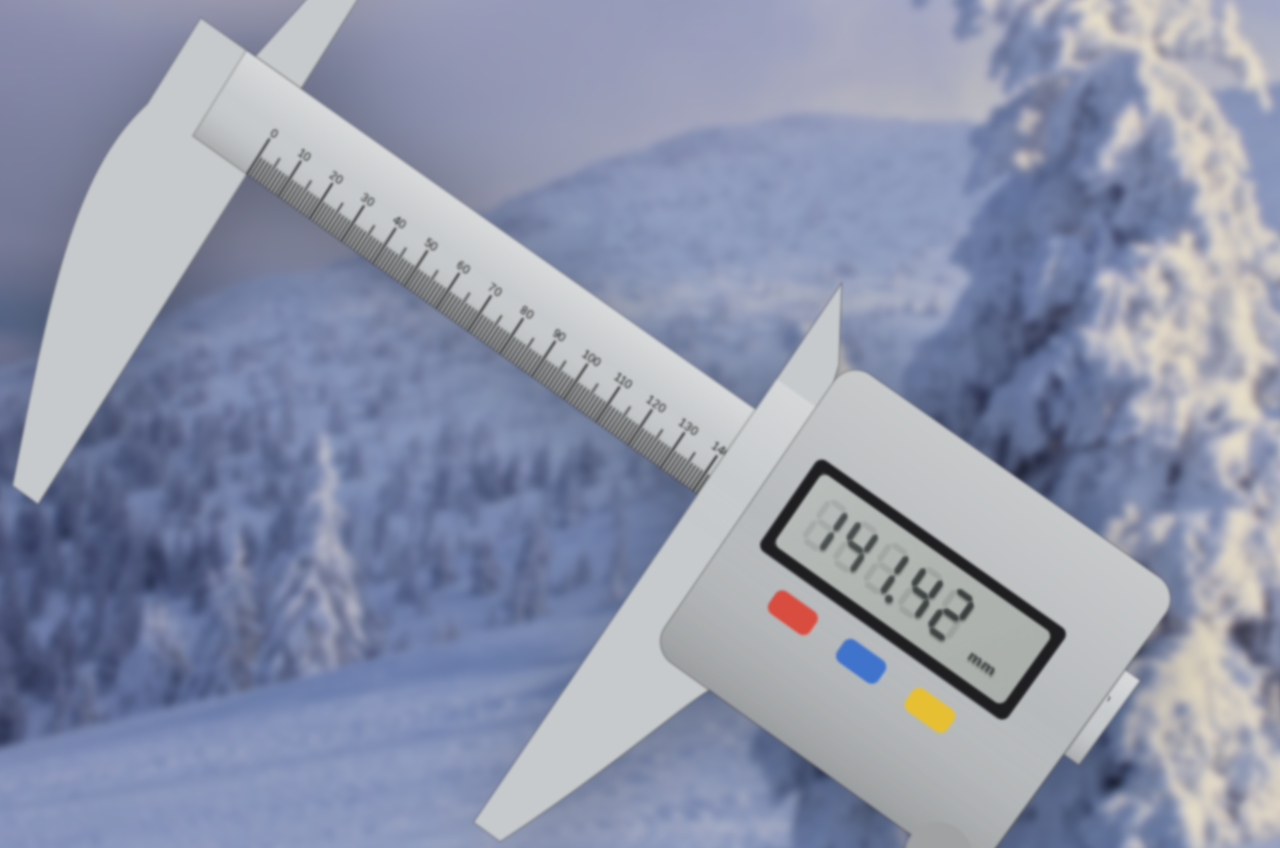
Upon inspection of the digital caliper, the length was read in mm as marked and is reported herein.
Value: 141.42 mm
